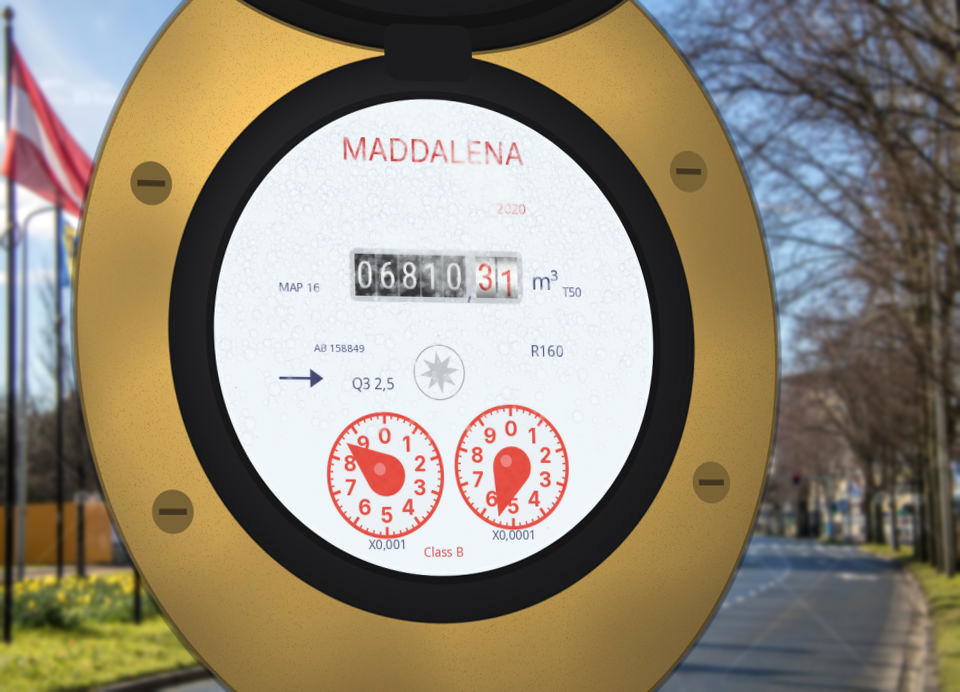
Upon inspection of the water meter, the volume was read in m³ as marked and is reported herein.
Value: 6810.3085 m³
